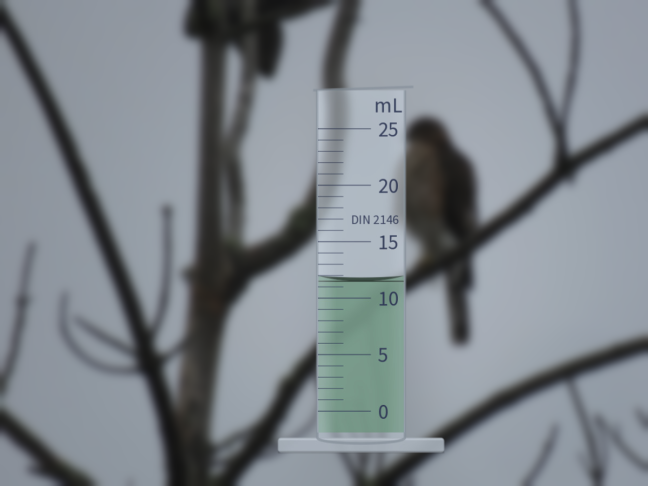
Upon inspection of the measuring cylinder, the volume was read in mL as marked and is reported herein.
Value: 11.5 mL
